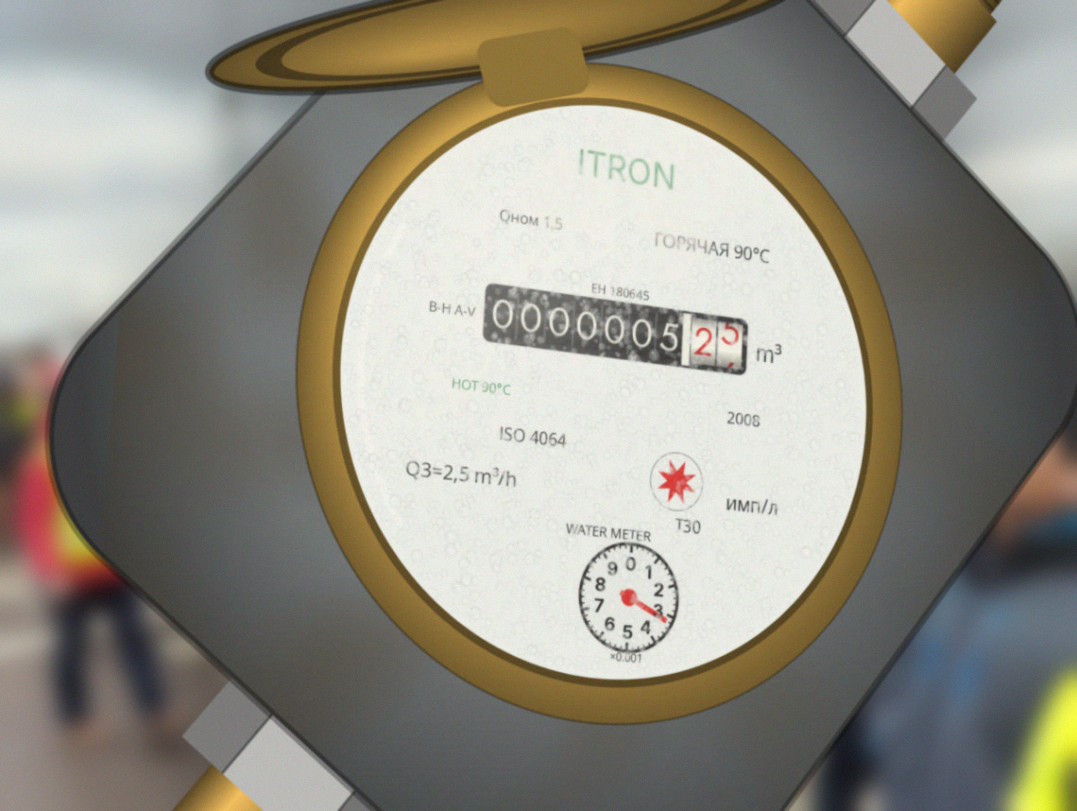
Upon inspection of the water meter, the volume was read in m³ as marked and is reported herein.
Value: 5.253 m³
